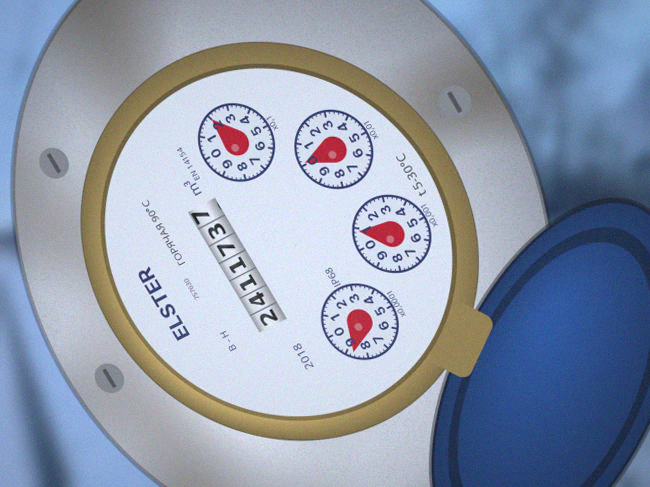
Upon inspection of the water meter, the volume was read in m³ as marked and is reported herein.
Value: 2411737.2008 m³
